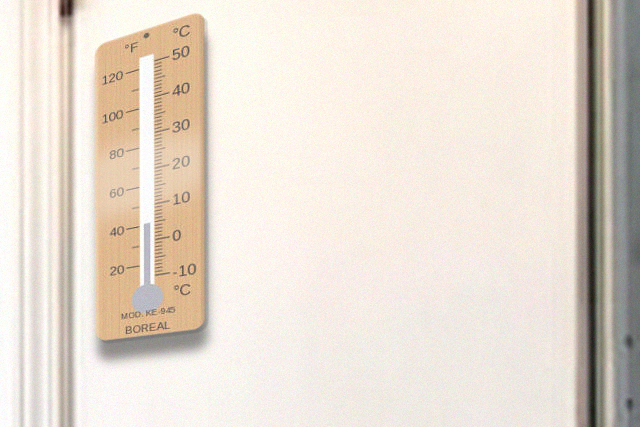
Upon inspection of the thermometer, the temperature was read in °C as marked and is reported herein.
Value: 5 °C
